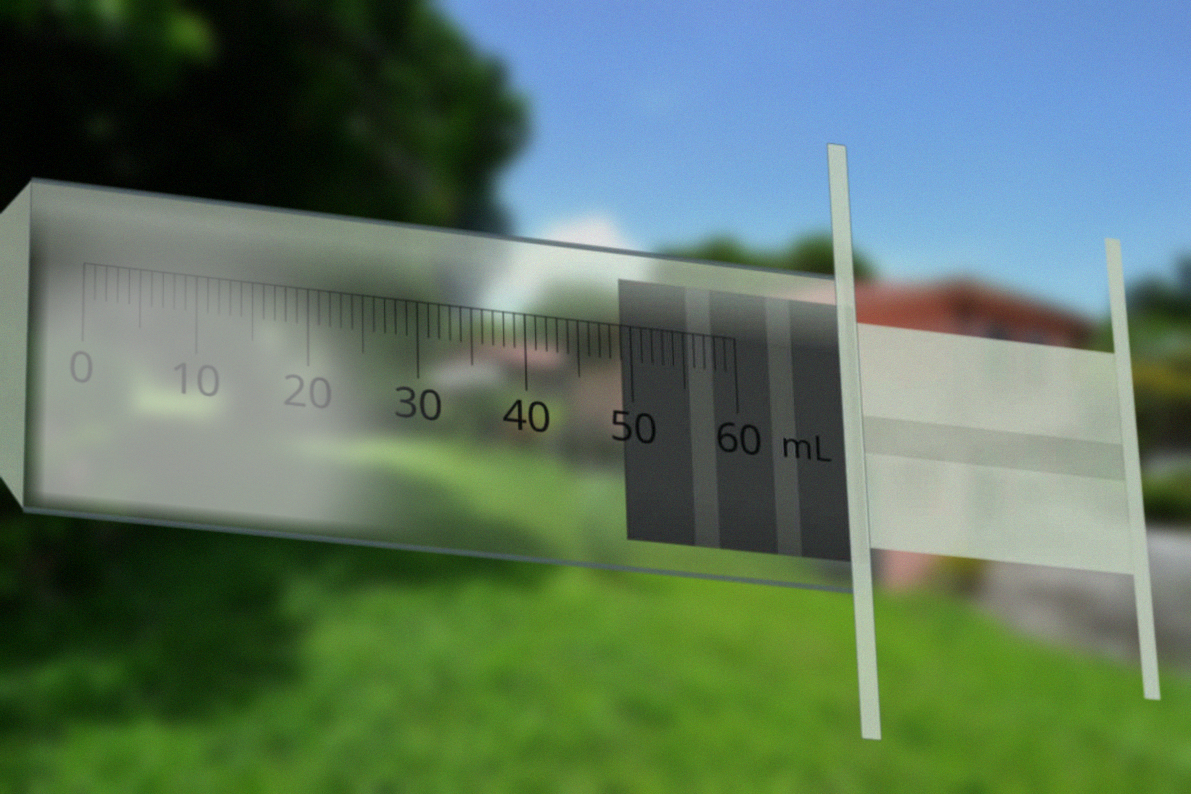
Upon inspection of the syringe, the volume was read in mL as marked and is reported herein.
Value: 49 mL
